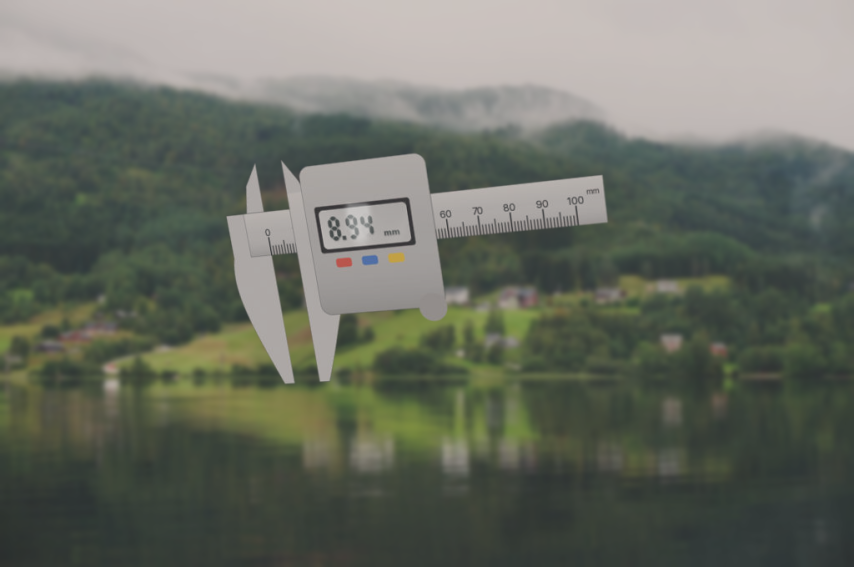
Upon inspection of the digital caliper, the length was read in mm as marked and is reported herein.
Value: 8.94 mm
